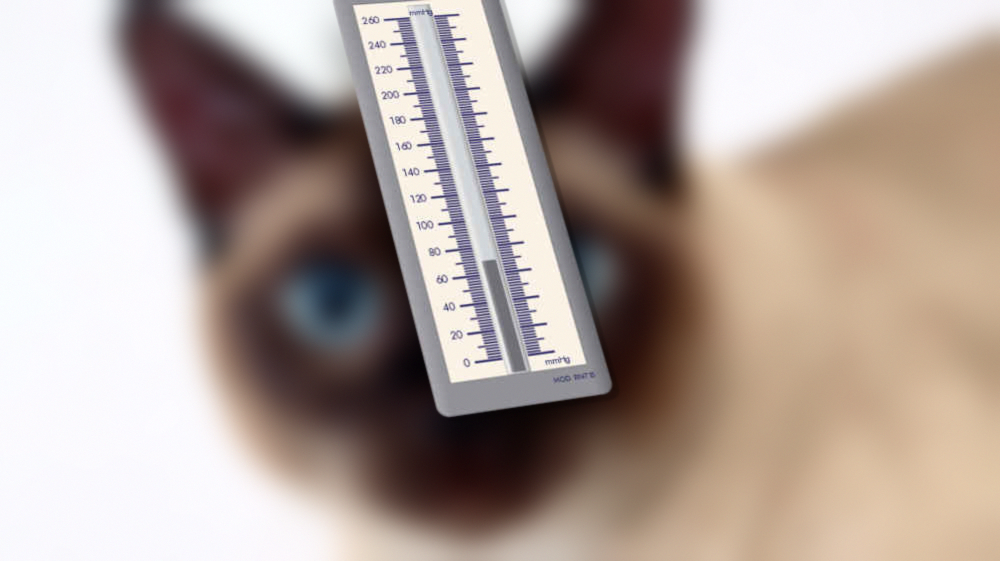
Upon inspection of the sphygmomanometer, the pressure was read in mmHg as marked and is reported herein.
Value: 70 mmHg
